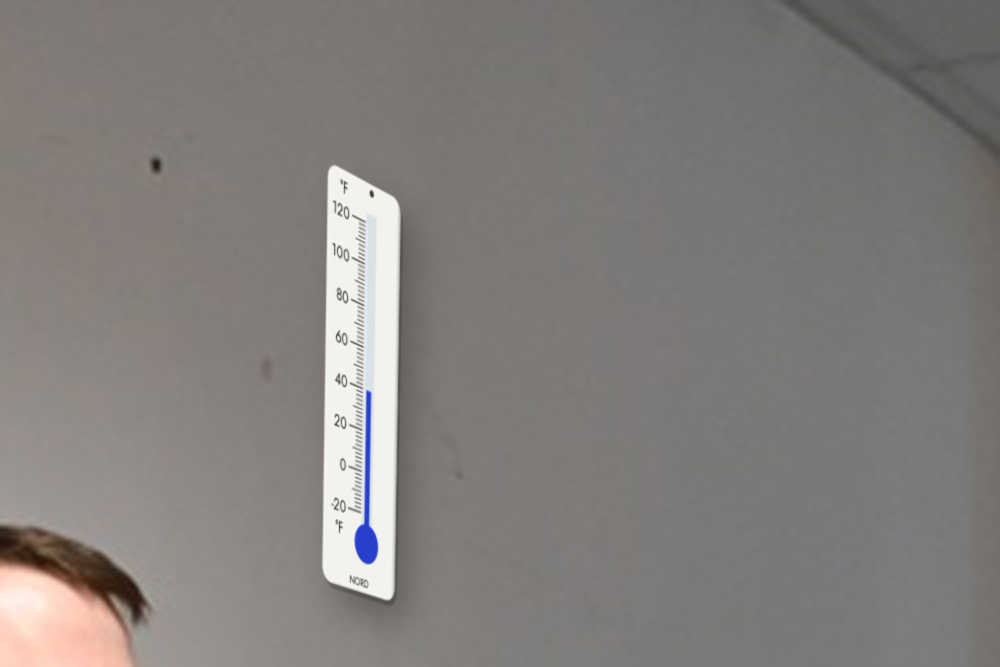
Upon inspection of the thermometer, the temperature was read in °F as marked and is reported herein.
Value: 40 °F
